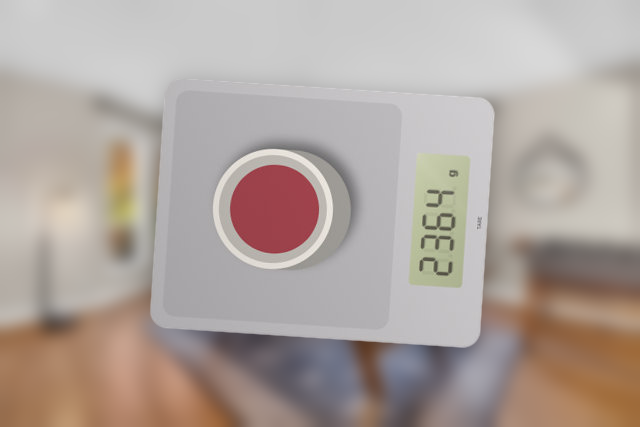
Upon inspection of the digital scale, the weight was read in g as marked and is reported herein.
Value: 2364 g
